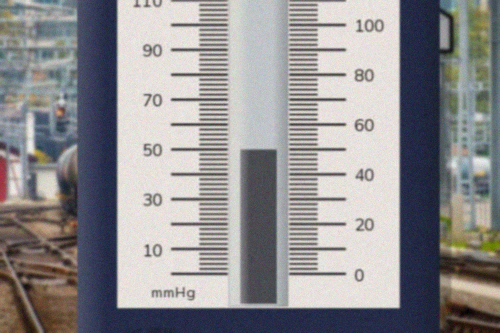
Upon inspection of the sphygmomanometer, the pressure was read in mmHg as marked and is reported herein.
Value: 50 mmHg
